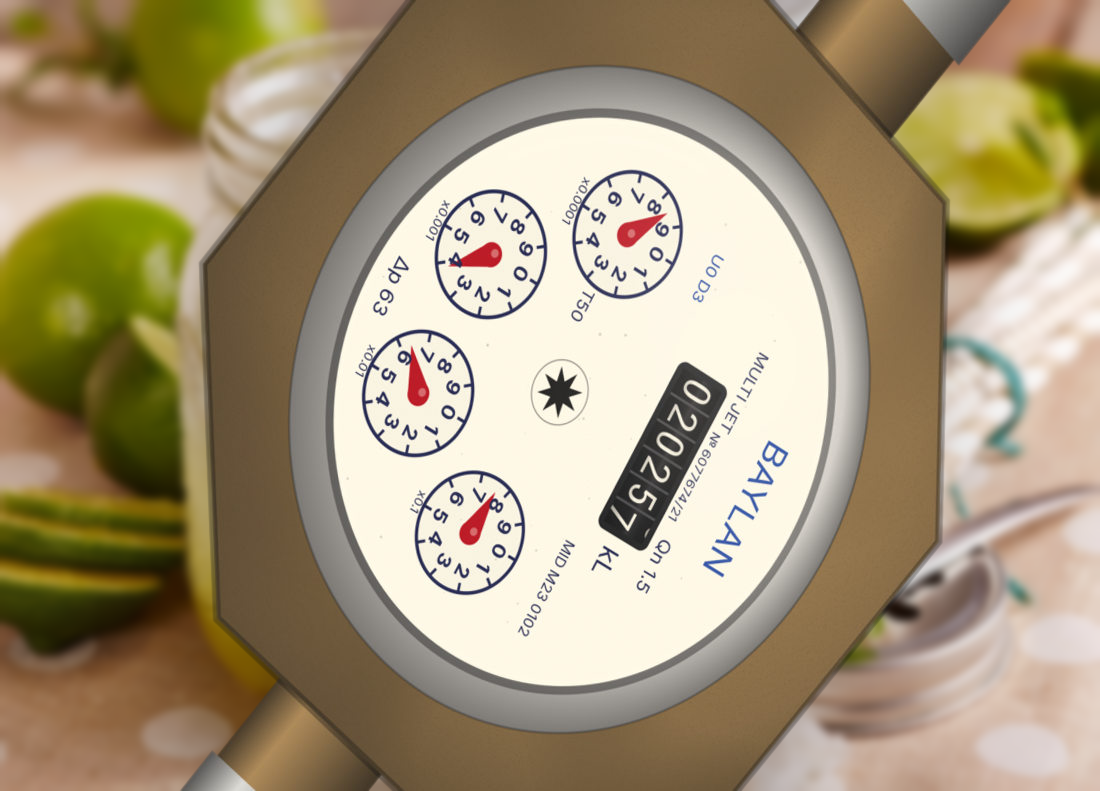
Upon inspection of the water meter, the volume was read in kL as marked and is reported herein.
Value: 20256.7638 kL
